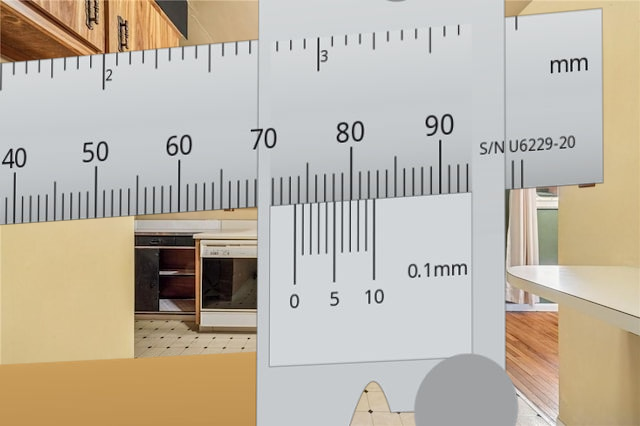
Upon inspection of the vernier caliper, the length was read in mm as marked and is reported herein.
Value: 73.6 mm
